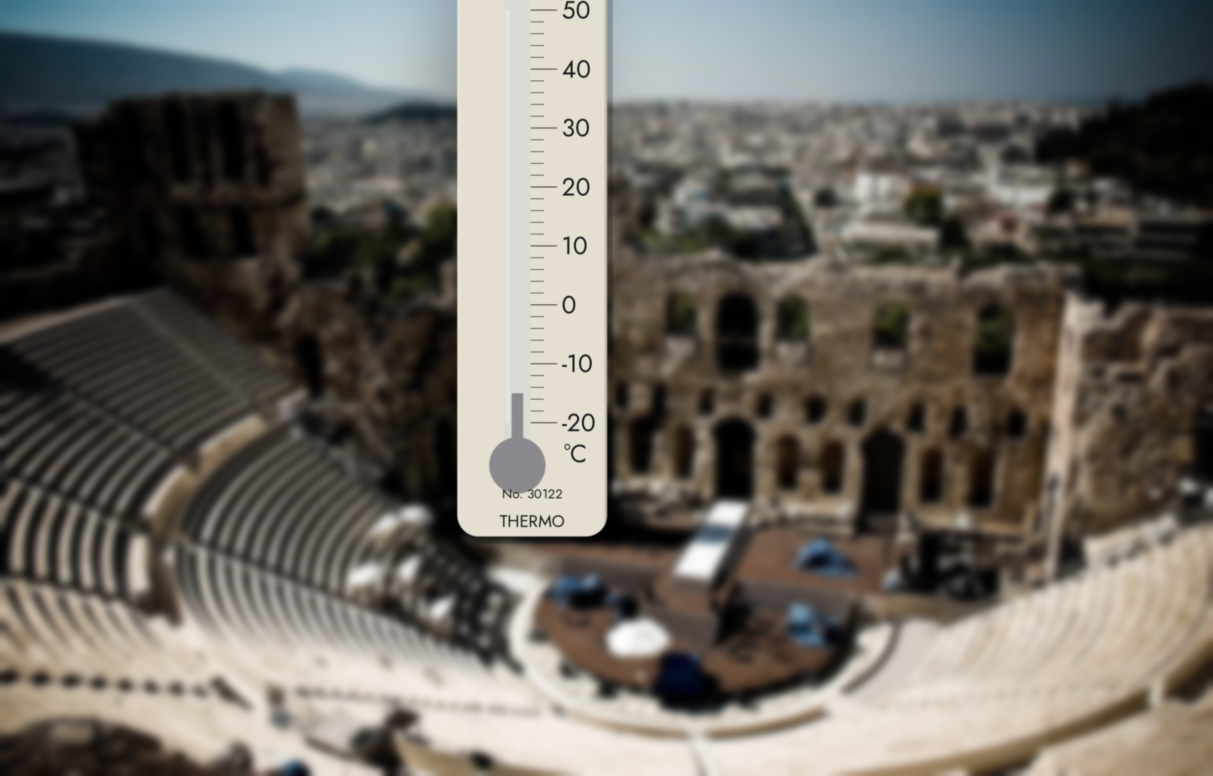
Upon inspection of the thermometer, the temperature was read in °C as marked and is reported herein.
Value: -15 °C
